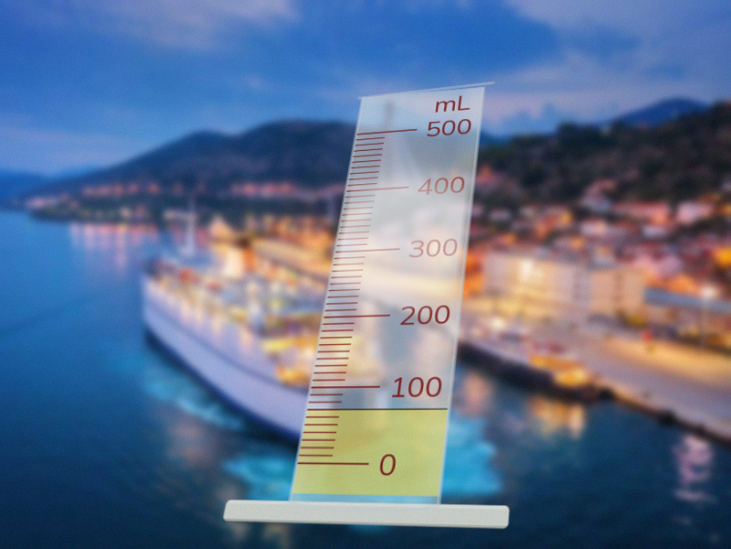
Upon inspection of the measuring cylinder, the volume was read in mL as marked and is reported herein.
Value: 70 mL
